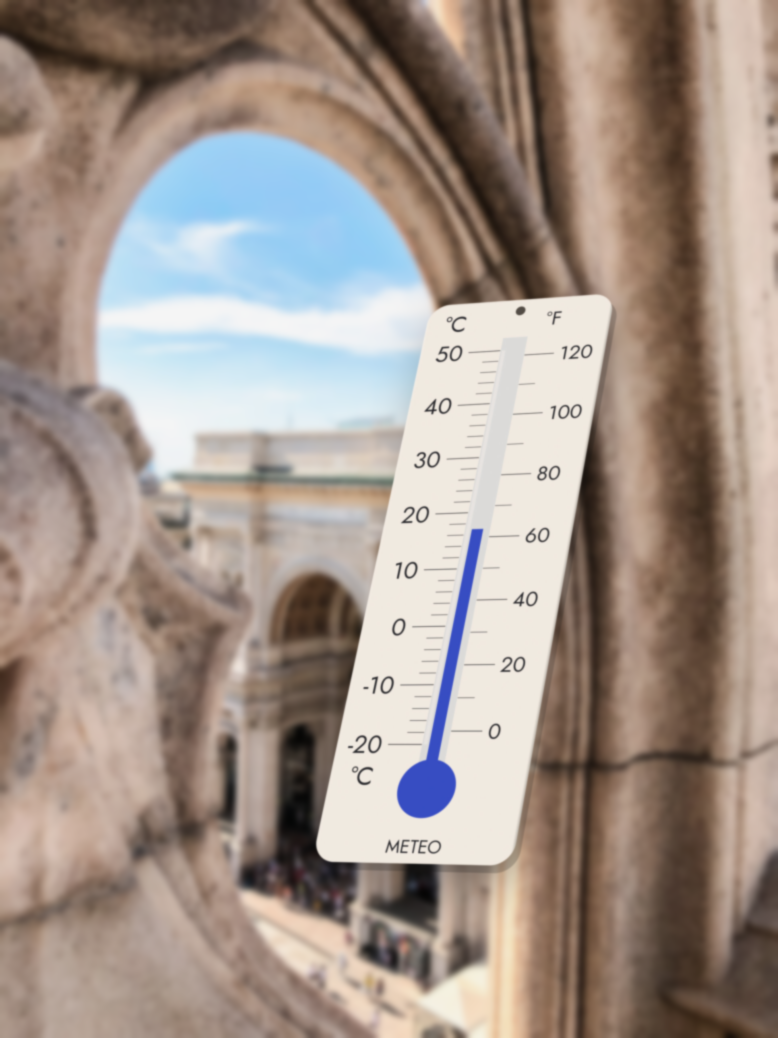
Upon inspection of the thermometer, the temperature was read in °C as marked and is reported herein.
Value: 17 °C
